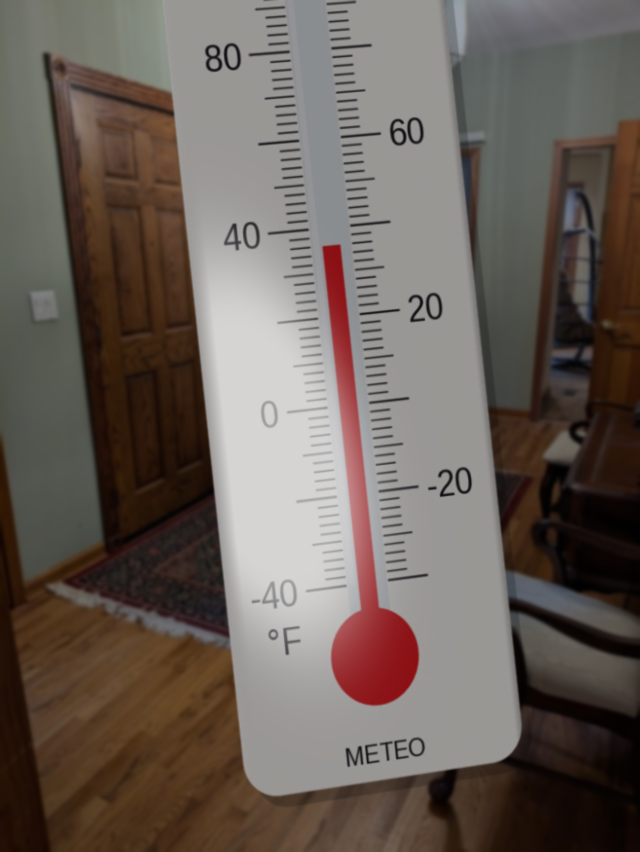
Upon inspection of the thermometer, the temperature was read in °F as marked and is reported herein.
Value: 36 °F
